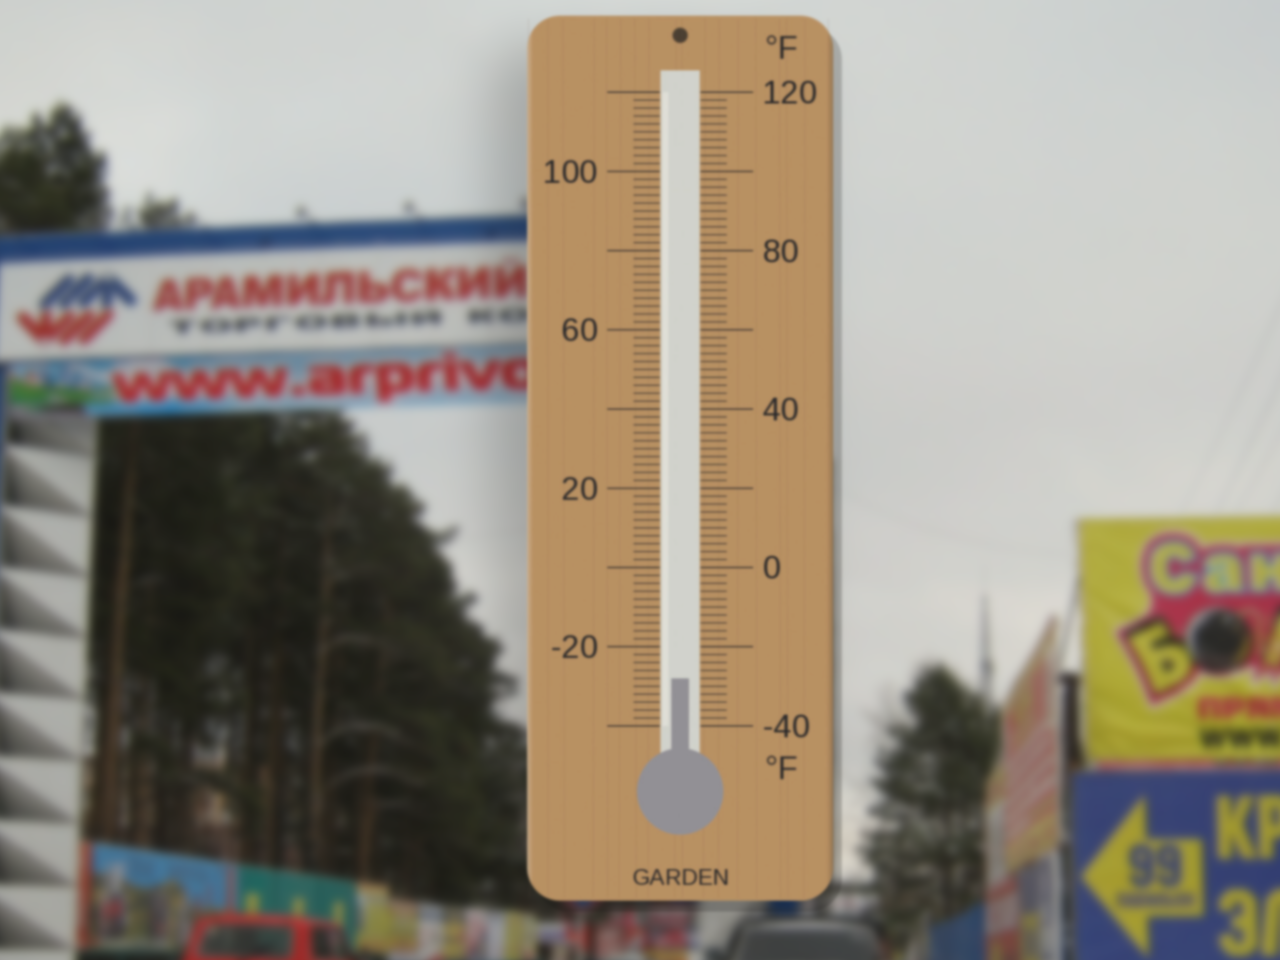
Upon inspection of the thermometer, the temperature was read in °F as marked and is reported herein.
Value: -28 °F
